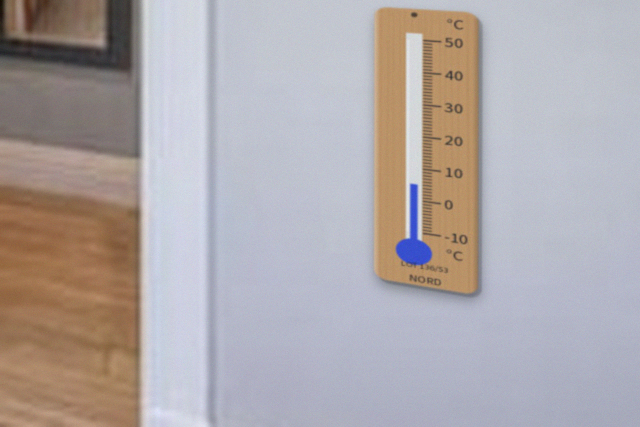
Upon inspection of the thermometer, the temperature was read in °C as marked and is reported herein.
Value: 5 °C
